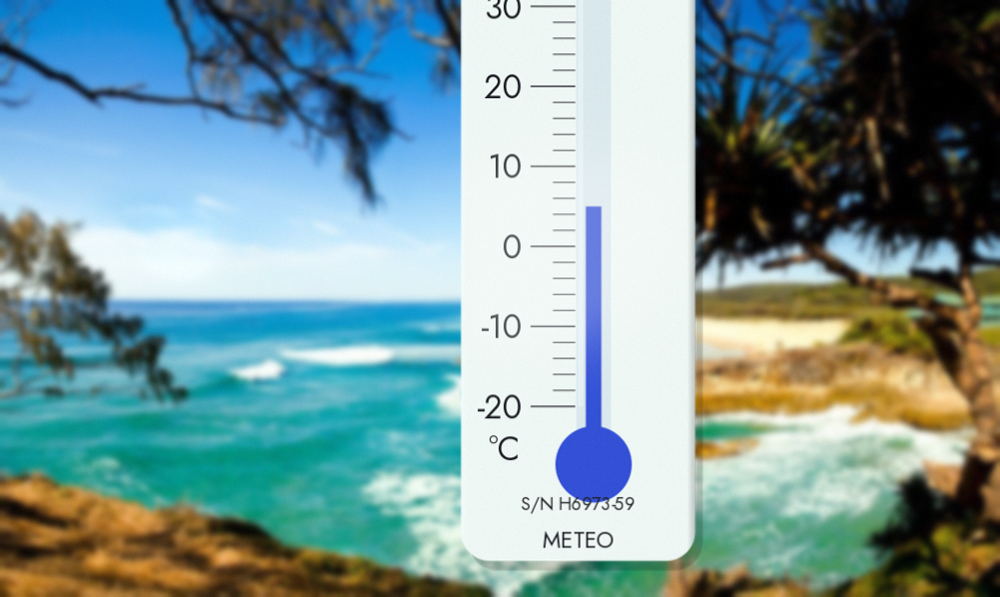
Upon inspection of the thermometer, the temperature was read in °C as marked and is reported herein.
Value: 5 °C
